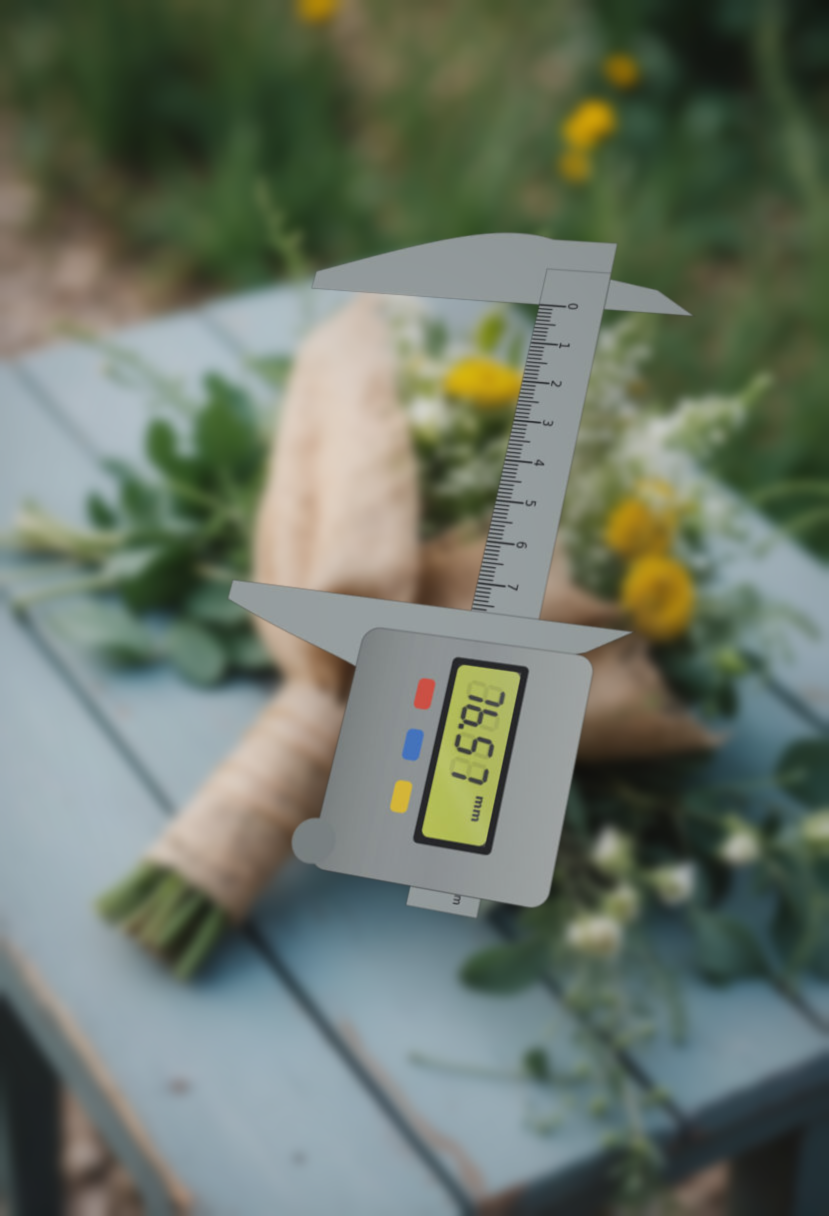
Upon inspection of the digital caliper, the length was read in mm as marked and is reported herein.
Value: 76.57 mm
